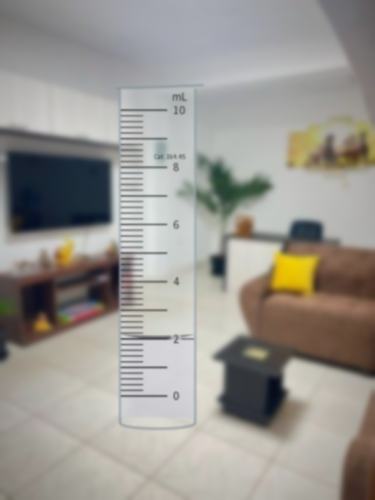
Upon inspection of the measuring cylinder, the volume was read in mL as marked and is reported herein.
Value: 2 mL
